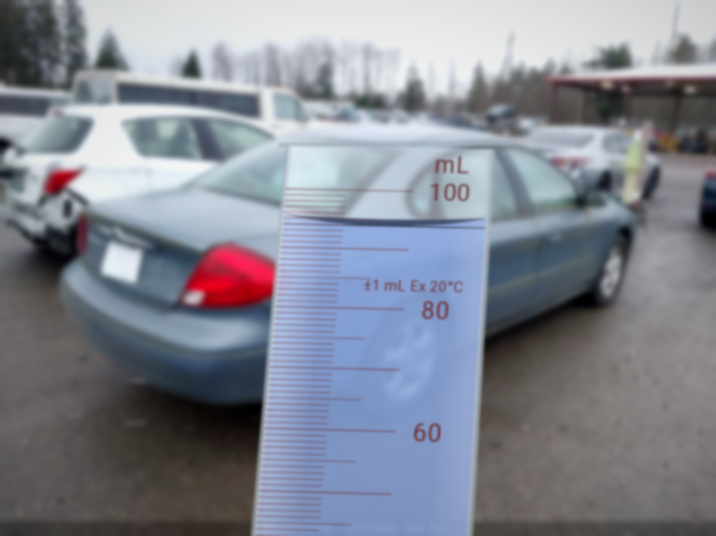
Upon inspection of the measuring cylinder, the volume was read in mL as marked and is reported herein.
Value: 94 mL
